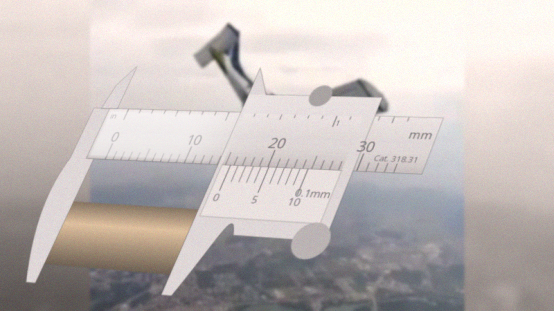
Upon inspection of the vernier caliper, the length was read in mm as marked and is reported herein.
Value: 15.6 mm
